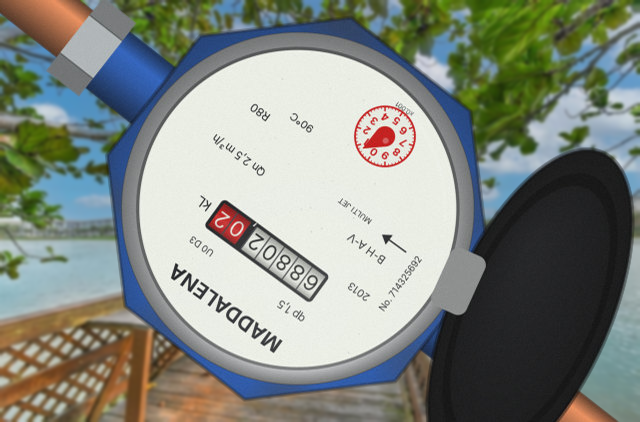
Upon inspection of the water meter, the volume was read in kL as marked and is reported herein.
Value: 68802.020 kL
